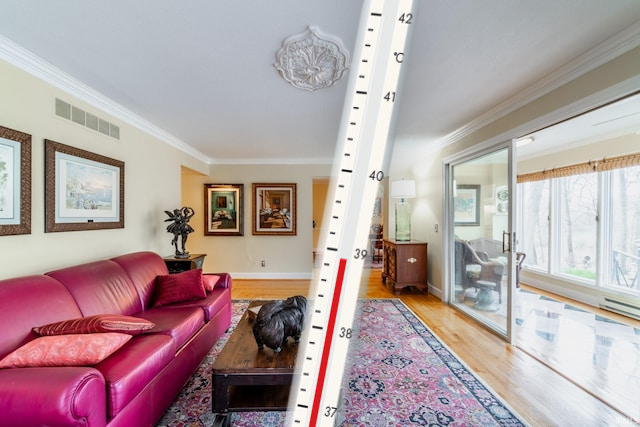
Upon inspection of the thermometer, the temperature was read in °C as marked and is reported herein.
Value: 38.9 °C
